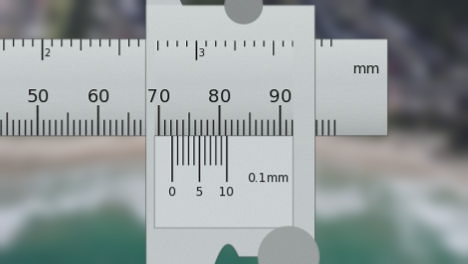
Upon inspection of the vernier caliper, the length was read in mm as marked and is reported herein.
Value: 72.2 mm
